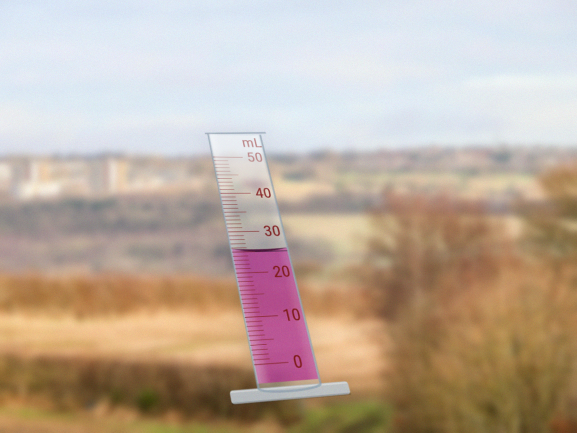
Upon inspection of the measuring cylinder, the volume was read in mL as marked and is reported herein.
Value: 25 mL
